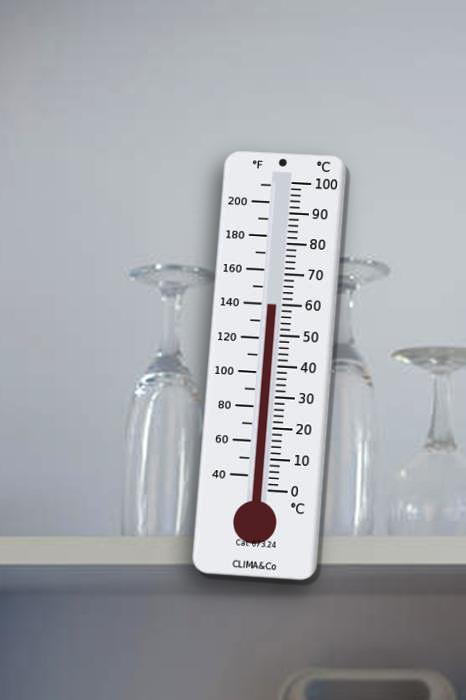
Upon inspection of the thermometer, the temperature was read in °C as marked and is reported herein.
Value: 60 °C
